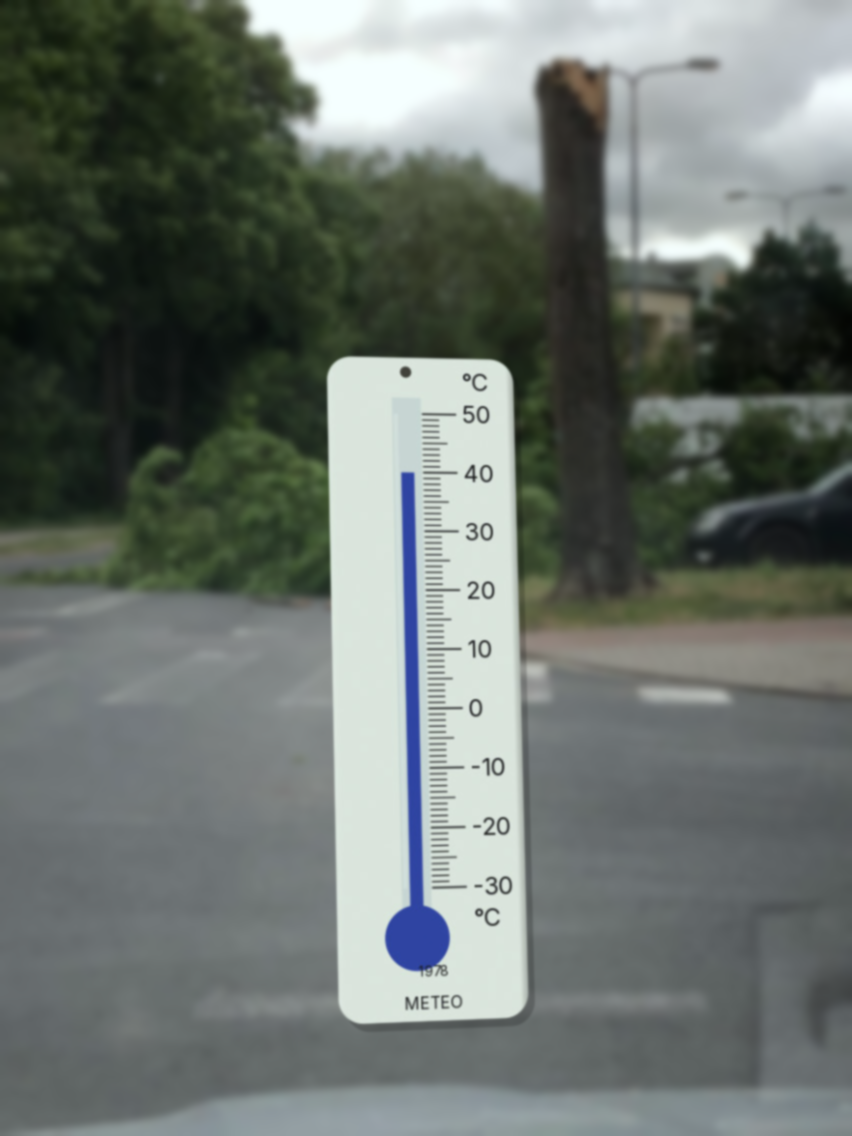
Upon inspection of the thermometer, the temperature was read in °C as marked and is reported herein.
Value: 40 °C
